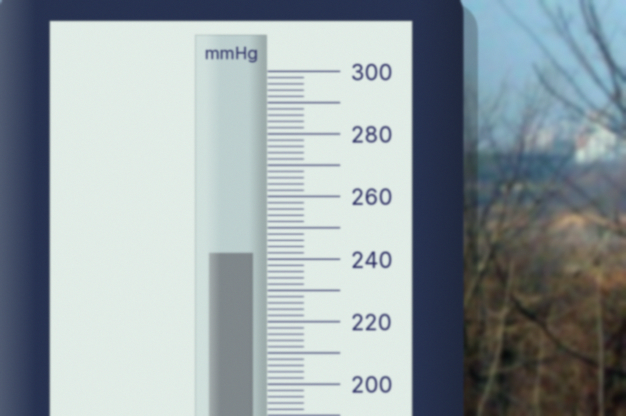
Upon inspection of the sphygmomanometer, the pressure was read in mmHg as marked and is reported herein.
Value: 242 mmHg
